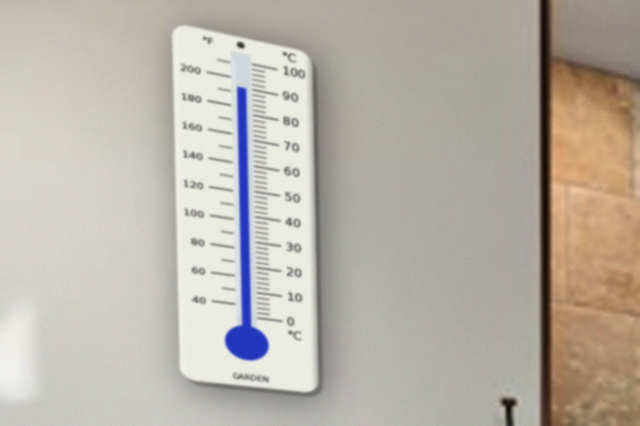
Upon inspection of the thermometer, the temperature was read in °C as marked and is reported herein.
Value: 90 °C
